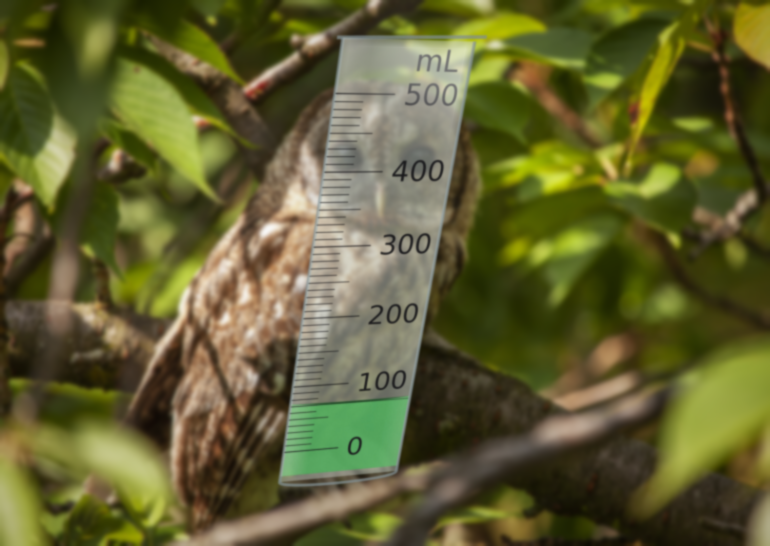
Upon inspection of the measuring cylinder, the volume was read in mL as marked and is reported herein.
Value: 70 mL
